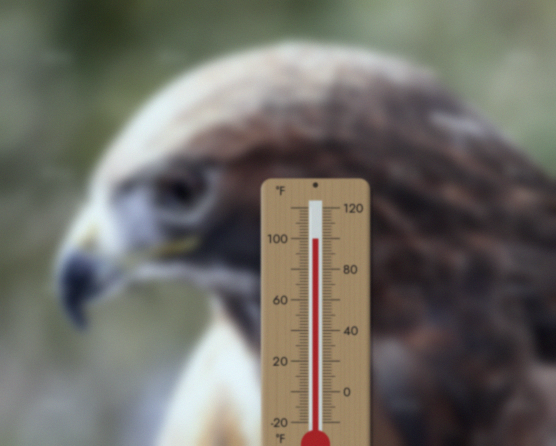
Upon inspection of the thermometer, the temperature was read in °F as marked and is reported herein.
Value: 100 °F
